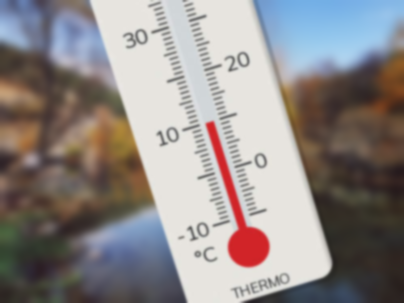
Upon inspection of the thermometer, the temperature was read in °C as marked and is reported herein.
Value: 10 °C
